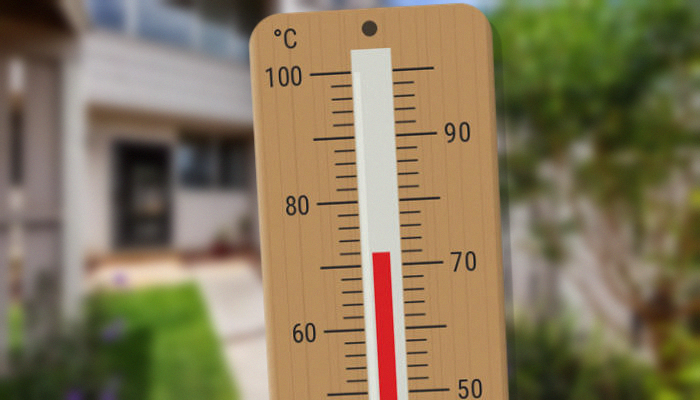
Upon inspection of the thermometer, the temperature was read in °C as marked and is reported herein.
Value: 72 °C
